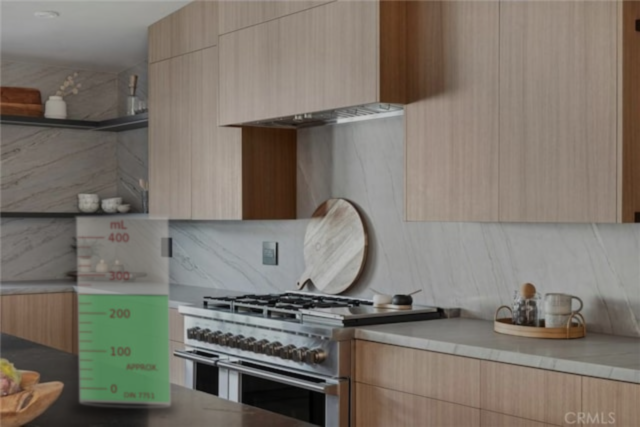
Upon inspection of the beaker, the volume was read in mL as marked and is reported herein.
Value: 250 mL
